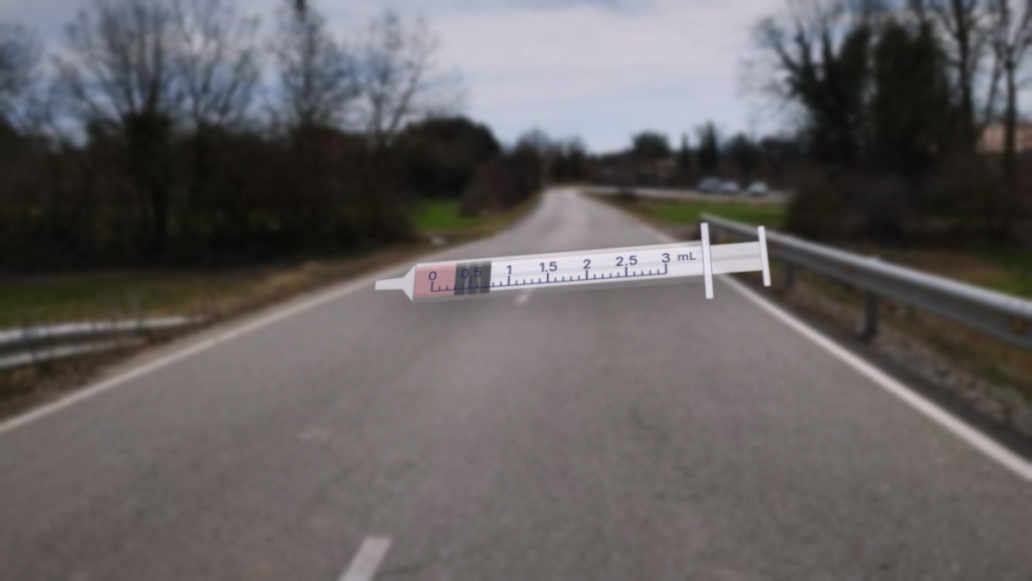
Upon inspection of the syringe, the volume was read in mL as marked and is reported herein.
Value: 0.3 mL
